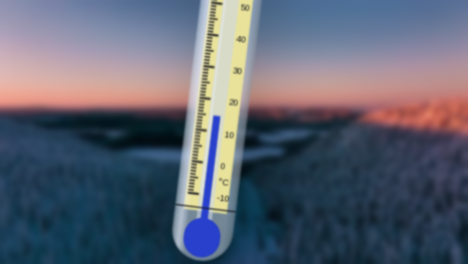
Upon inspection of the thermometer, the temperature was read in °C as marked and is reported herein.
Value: 15 °C
